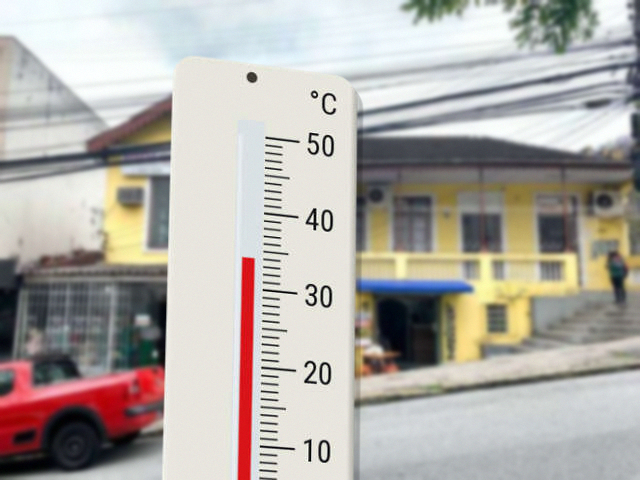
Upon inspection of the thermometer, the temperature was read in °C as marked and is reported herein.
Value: 34 °C
